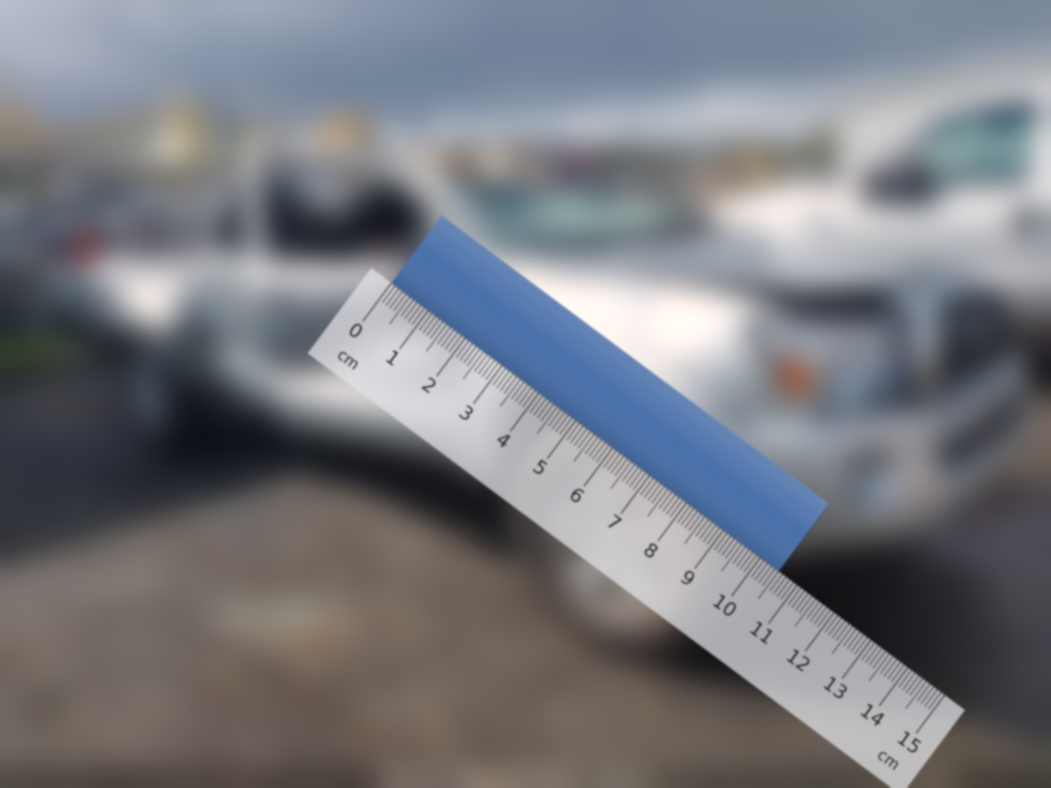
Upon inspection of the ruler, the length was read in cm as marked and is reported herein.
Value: 10.5 cm
